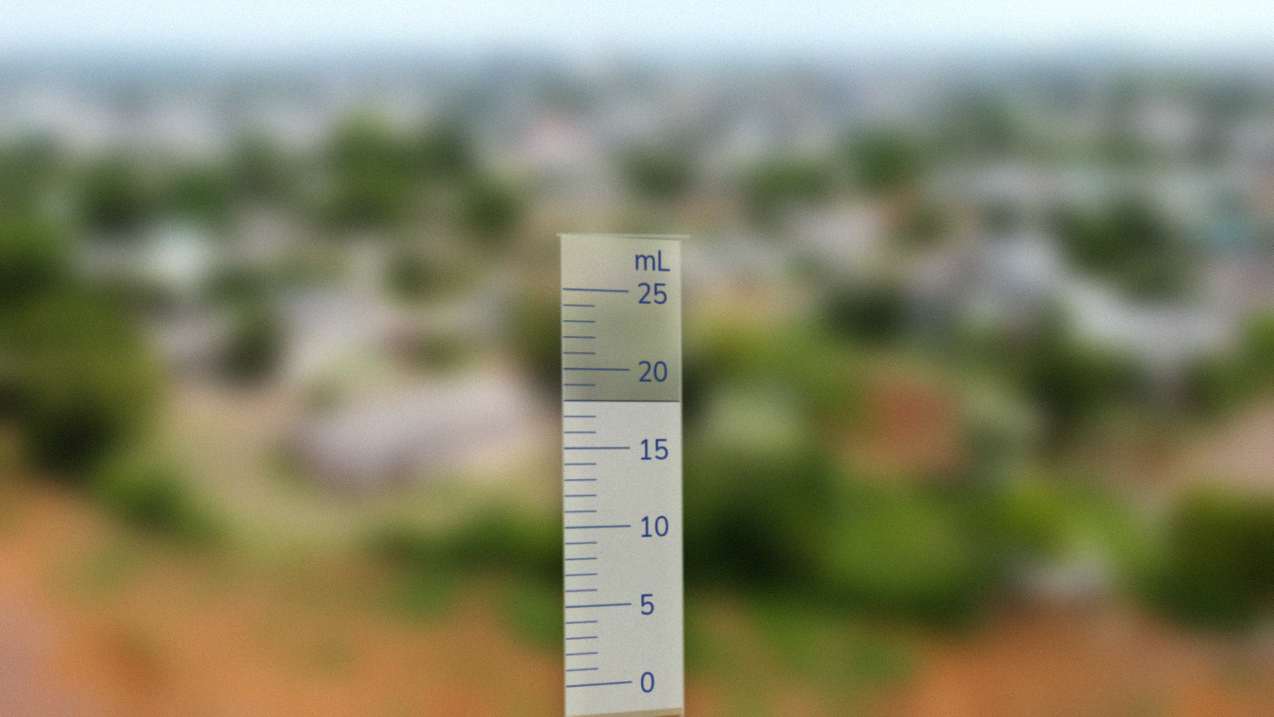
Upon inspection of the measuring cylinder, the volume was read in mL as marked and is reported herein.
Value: 18 mL
